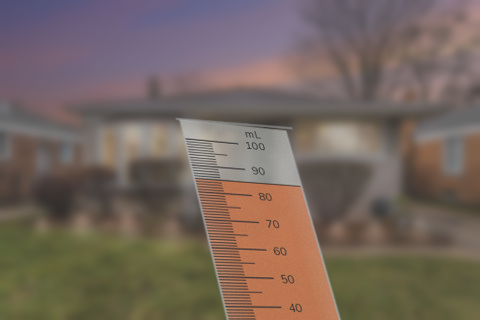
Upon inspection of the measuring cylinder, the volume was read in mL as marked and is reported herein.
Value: 85 mL
